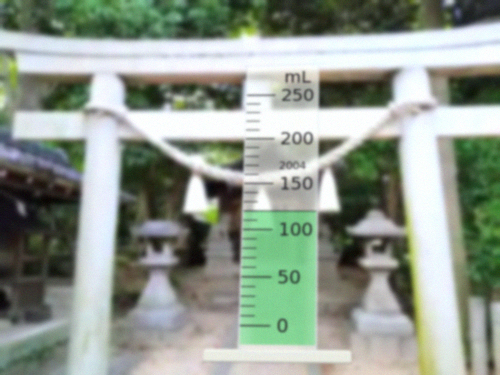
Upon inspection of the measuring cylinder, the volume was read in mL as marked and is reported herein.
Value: 120 mL
